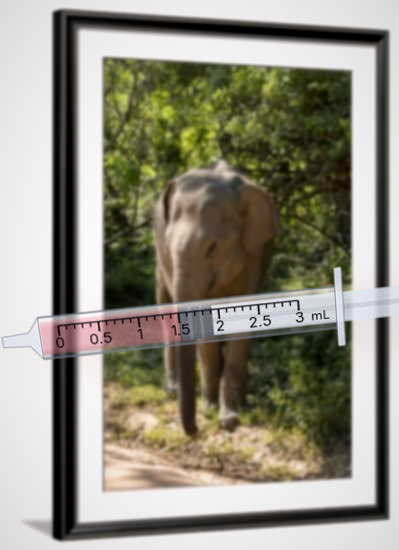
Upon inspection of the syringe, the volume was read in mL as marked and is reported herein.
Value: 1.5 mL
